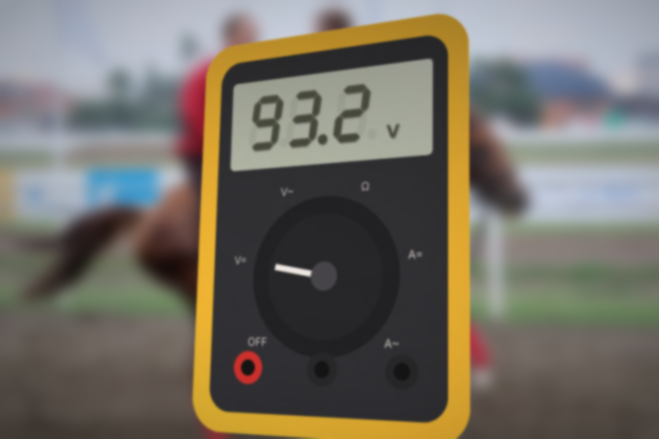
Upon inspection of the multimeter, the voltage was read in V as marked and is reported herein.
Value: 93.2 V
